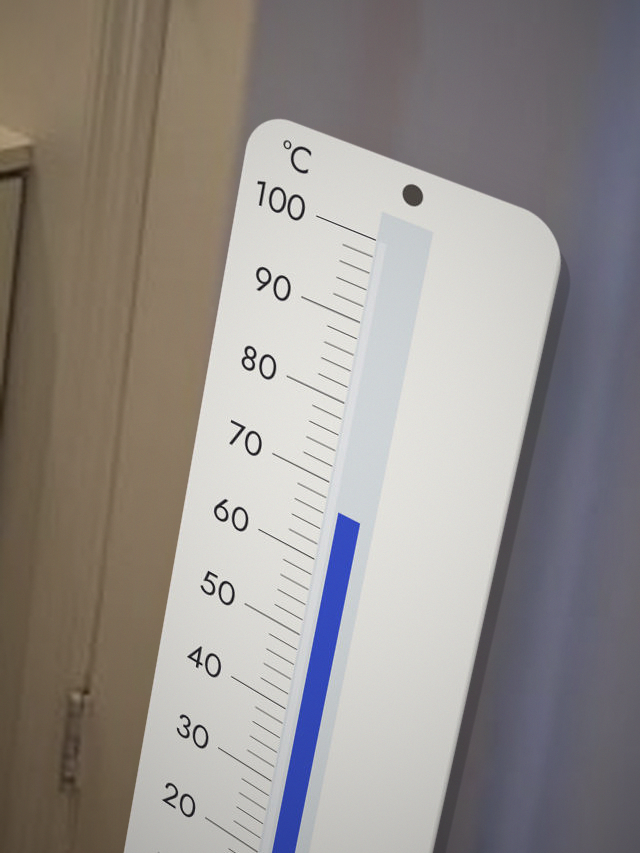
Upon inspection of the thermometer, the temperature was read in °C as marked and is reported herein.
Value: 67 °C
